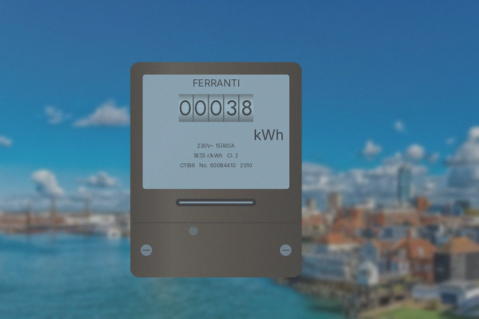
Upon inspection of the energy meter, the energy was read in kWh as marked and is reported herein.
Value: 38 kWh
